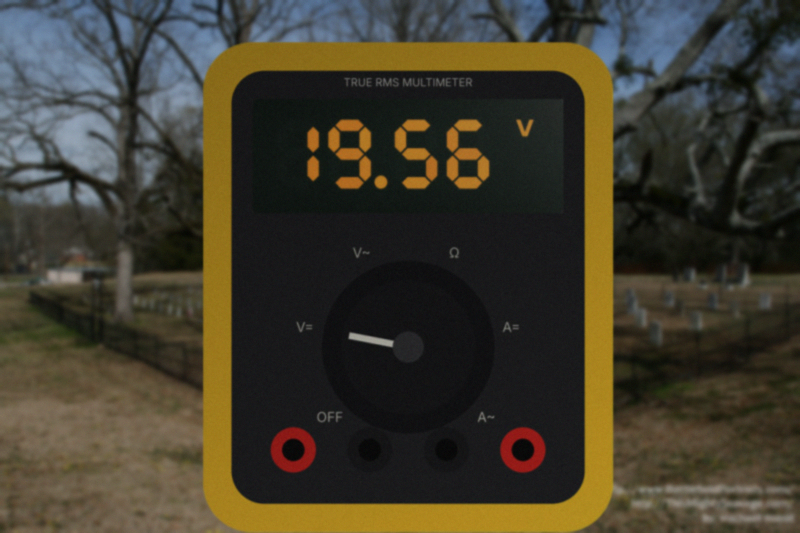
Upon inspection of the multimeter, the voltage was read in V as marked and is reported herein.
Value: 19.56 V
